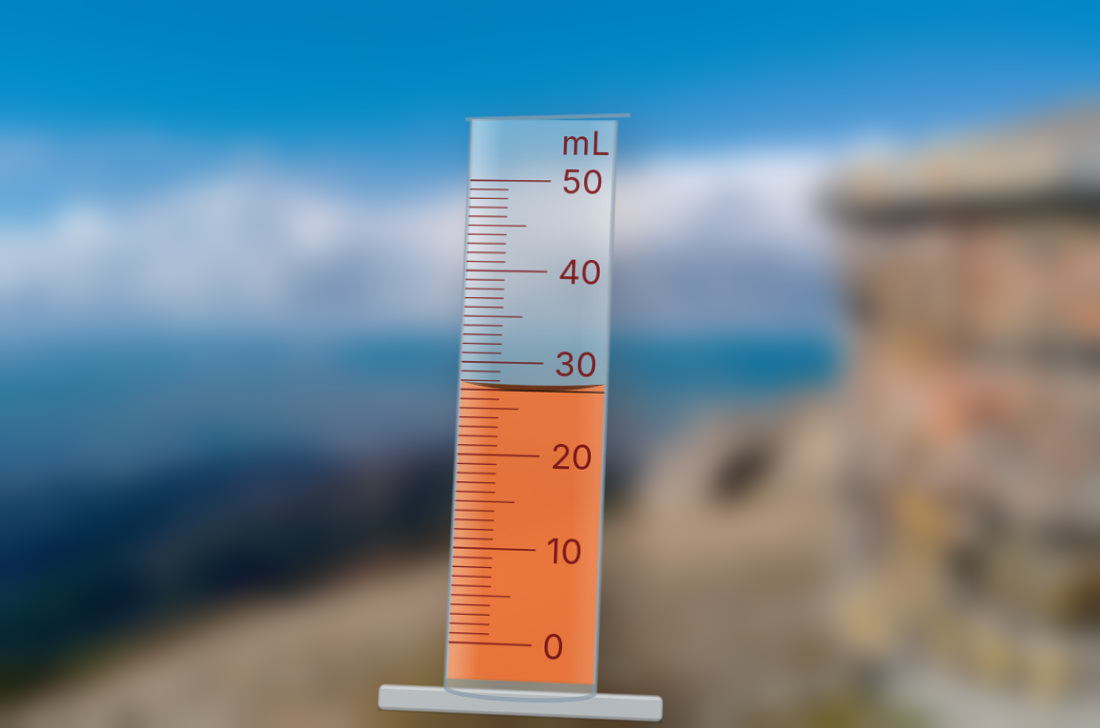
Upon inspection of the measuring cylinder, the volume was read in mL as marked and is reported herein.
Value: 27 mL
